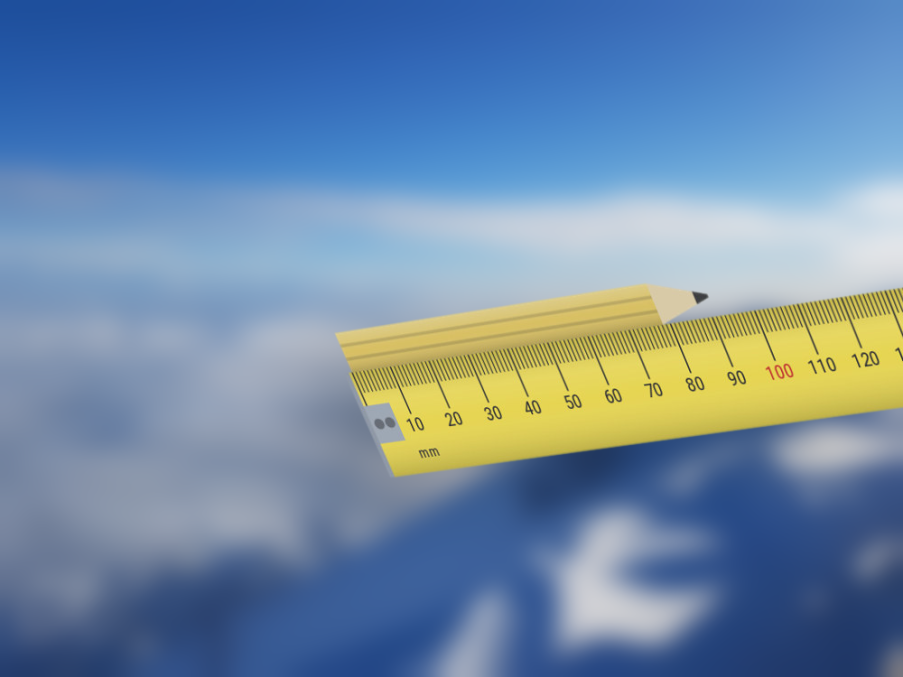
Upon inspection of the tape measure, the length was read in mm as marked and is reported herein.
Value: 91 mm
